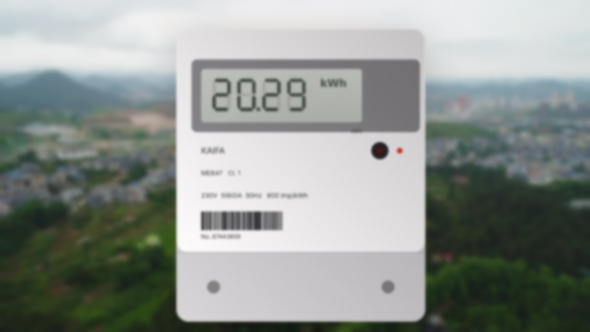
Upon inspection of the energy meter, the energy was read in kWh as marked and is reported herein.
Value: 20.29 kWh
